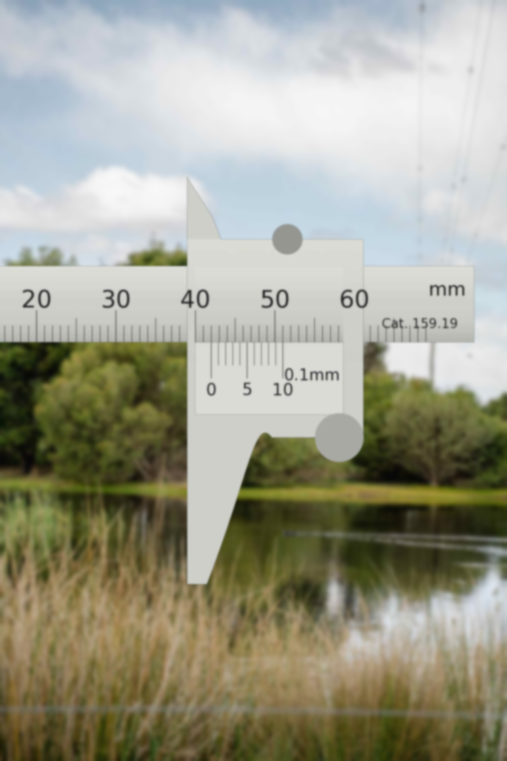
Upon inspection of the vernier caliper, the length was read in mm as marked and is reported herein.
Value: 42.0 mm
